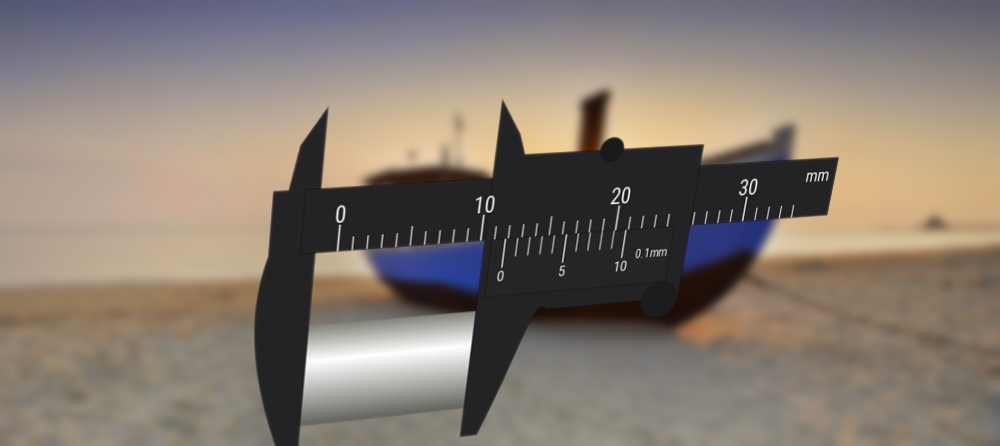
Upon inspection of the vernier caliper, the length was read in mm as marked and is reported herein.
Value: 11.8 mm
